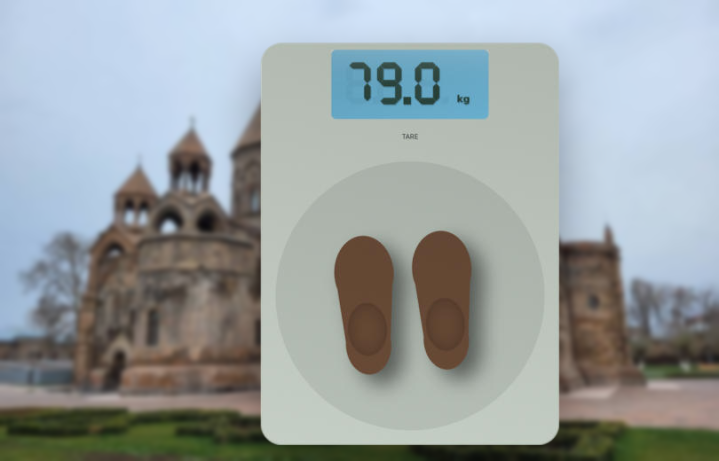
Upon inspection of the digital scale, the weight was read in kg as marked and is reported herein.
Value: 79.0 kg
